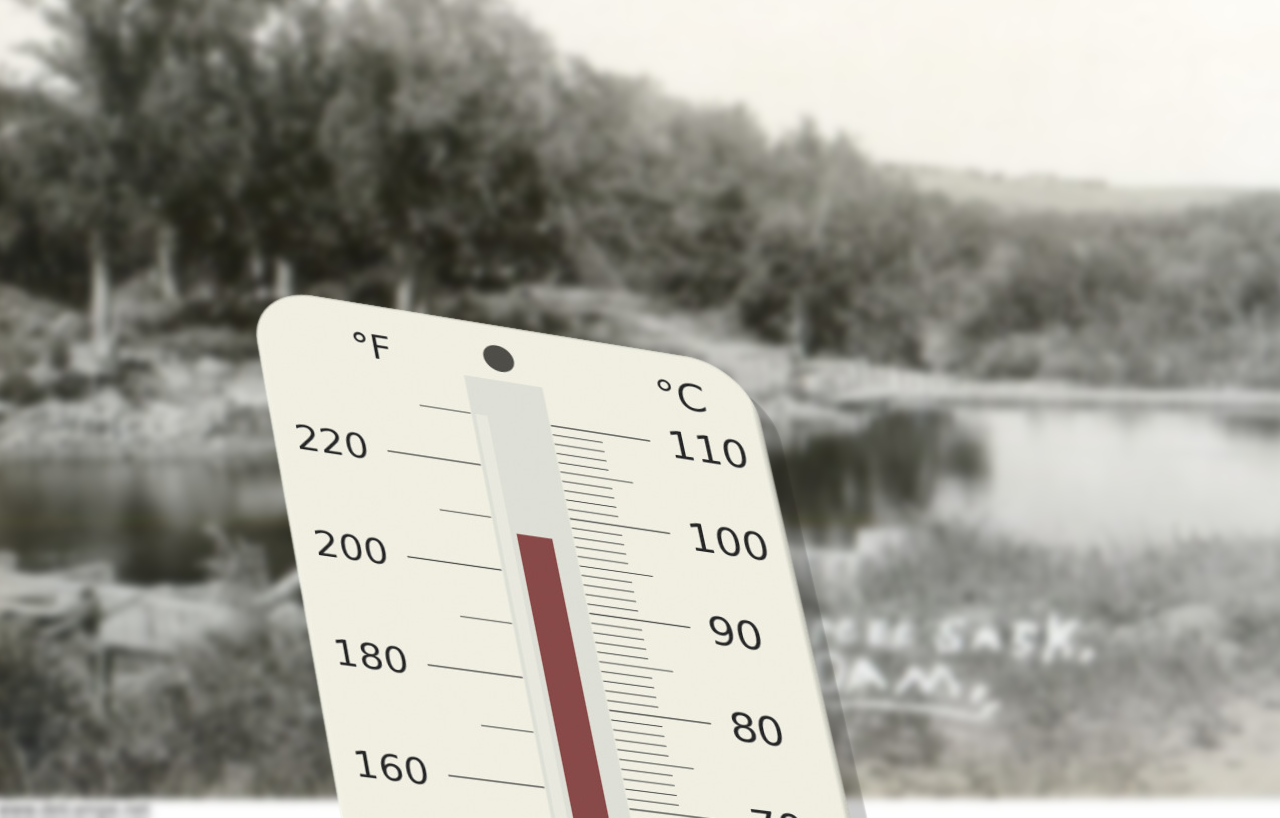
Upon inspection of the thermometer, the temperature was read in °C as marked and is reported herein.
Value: 97.5 °C
